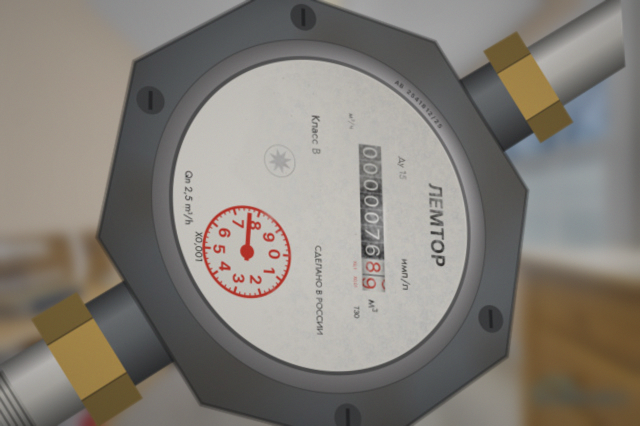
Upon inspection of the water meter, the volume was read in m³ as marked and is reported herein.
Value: 76.887 m³
